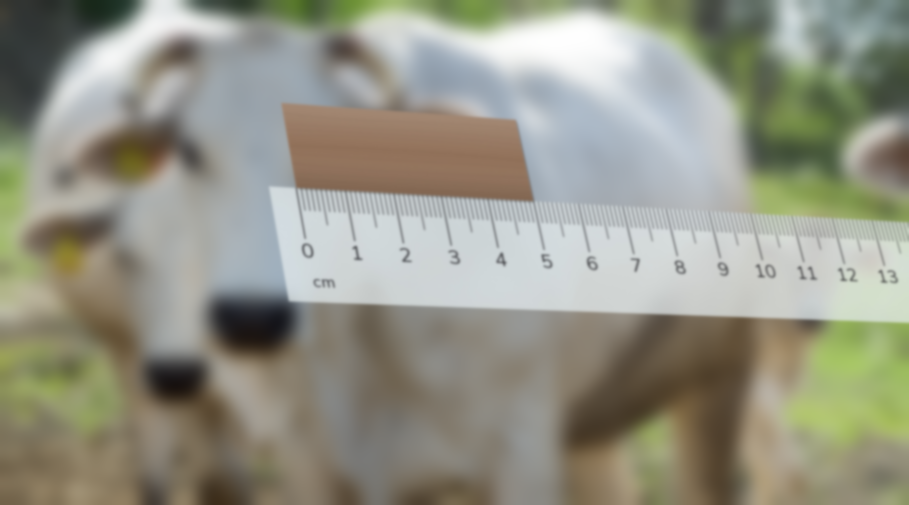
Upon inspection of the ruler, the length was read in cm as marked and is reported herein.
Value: 5 cm
